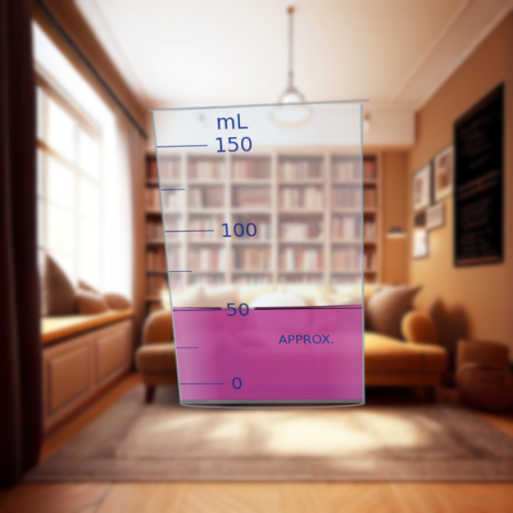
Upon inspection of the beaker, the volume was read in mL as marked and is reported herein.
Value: 50 mL
